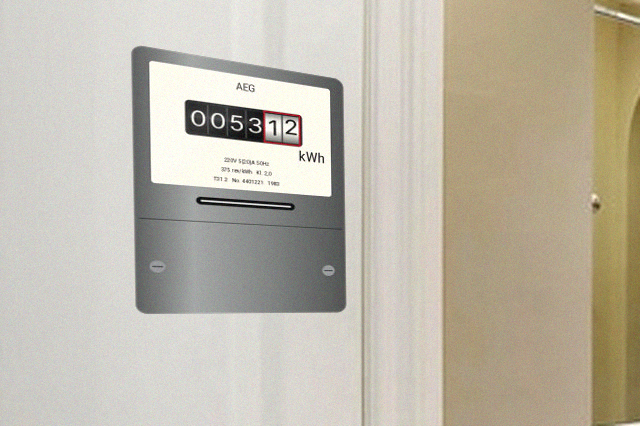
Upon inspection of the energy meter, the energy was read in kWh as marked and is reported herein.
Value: 53.12 kWh
